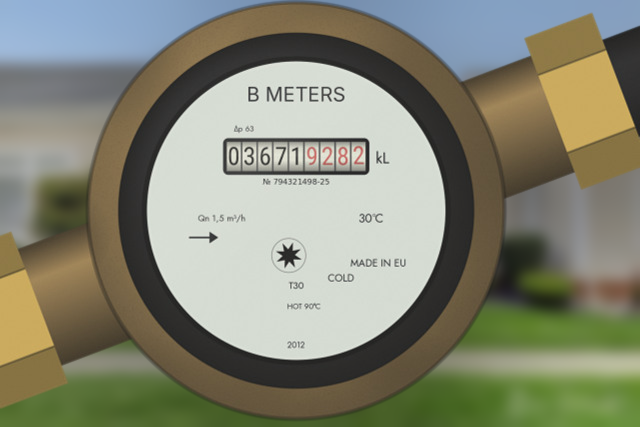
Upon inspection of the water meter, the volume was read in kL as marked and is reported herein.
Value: 3671.9282 kL
